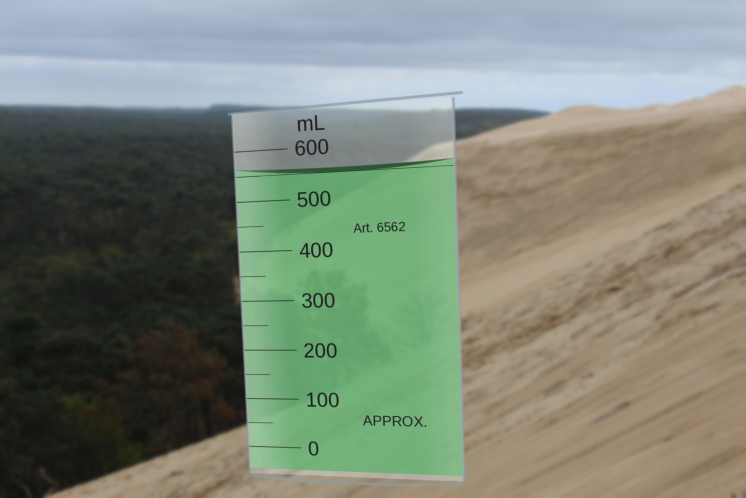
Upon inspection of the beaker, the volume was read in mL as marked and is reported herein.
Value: 550 mL
